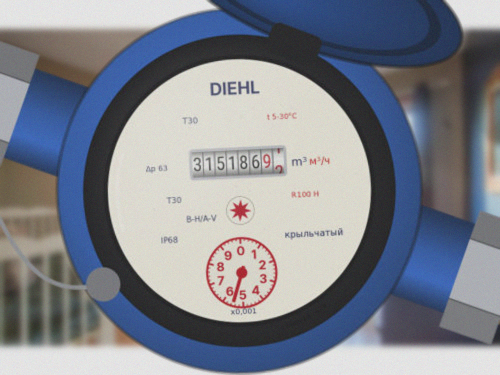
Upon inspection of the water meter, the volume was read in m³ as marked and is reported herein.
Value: 315186.915 m³
